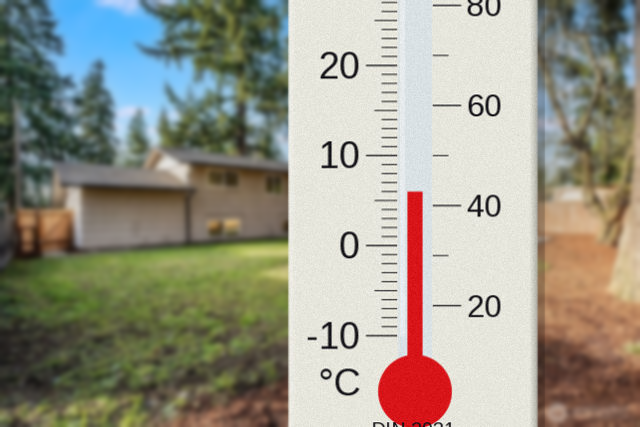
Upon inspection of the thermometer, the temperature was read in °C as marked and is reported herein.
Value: 6 °C
